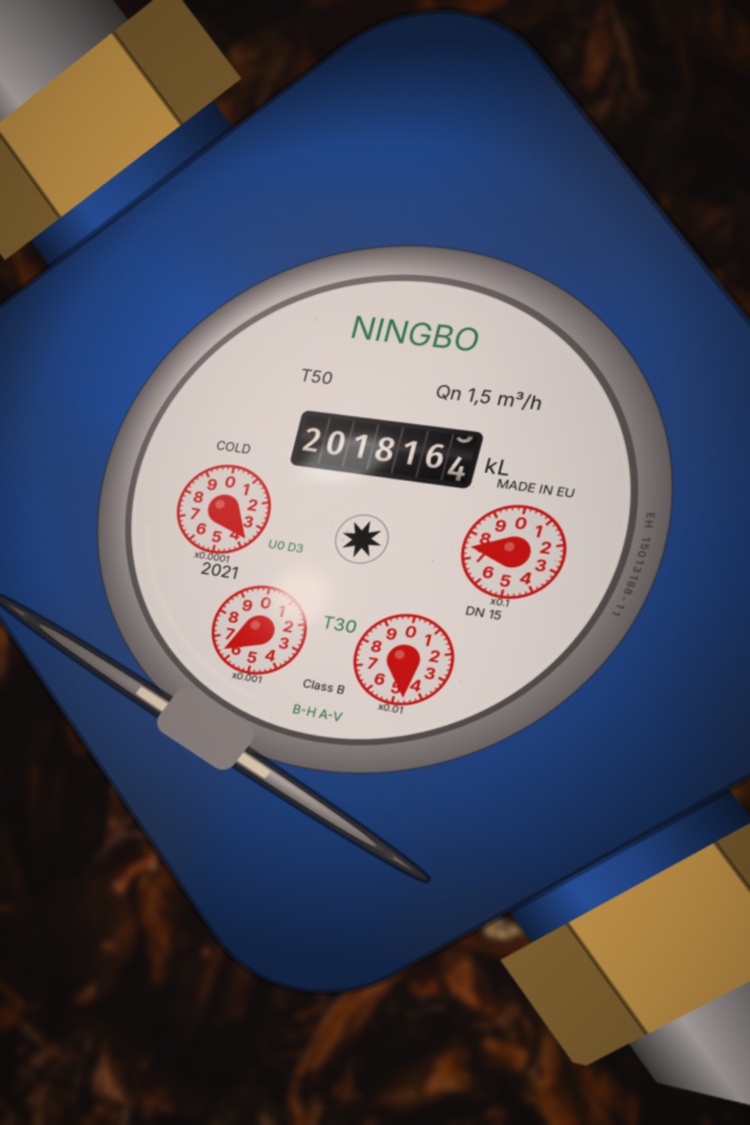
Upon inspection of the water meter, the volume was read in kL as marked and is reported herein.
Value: 2018163.7463 kL
